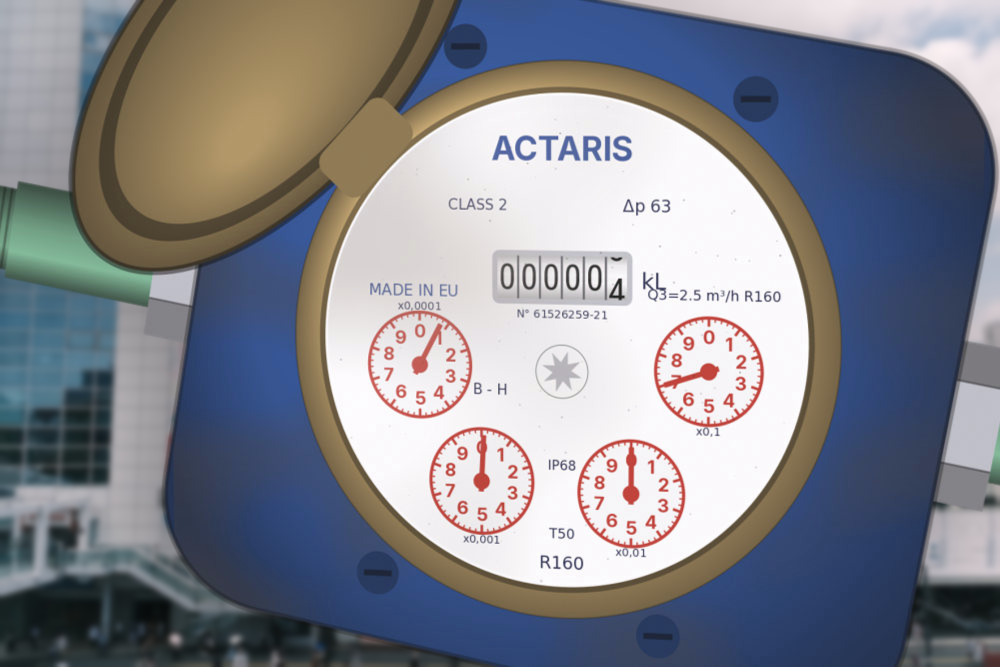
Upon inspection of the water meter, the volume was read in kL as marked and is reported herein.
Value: 3.7000 kL
